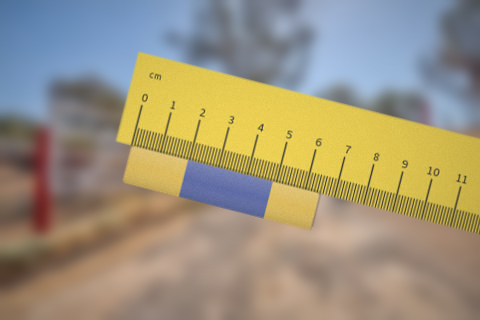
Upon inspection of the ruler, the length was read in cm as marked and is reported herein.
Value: 6.5 cm
